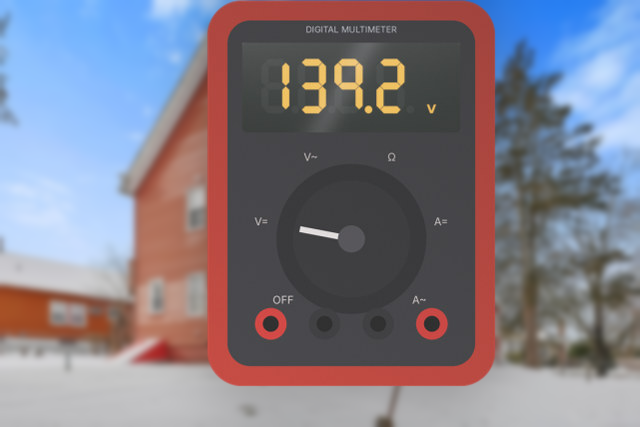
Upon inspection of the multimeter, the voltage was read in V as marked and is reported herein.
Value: 139.2 V
